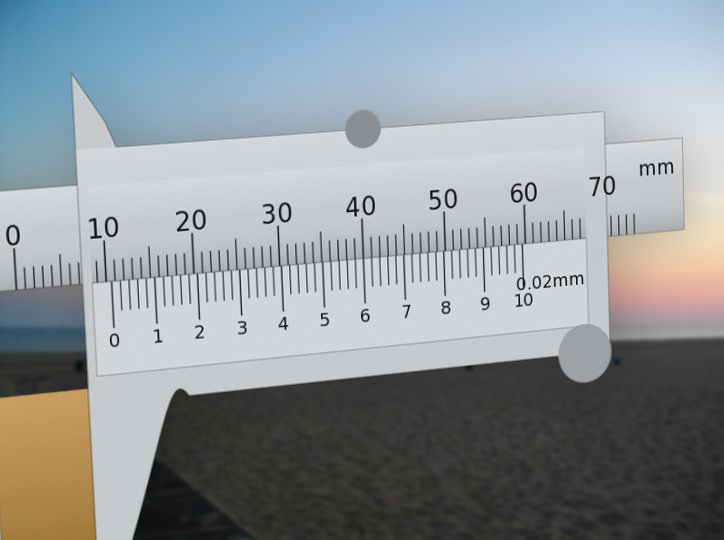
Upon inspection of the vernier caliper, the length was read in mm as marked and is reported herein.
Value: 10.6 mm
